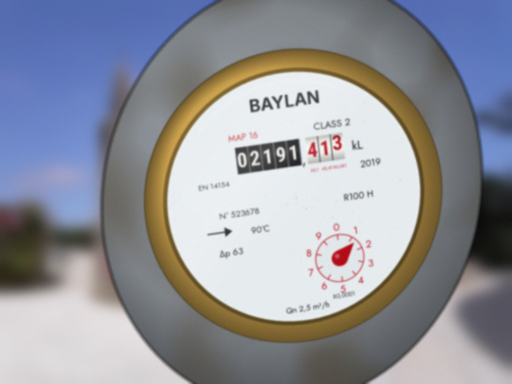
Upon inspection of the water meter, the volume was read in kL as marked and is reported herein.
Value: 2191.4131 kL
